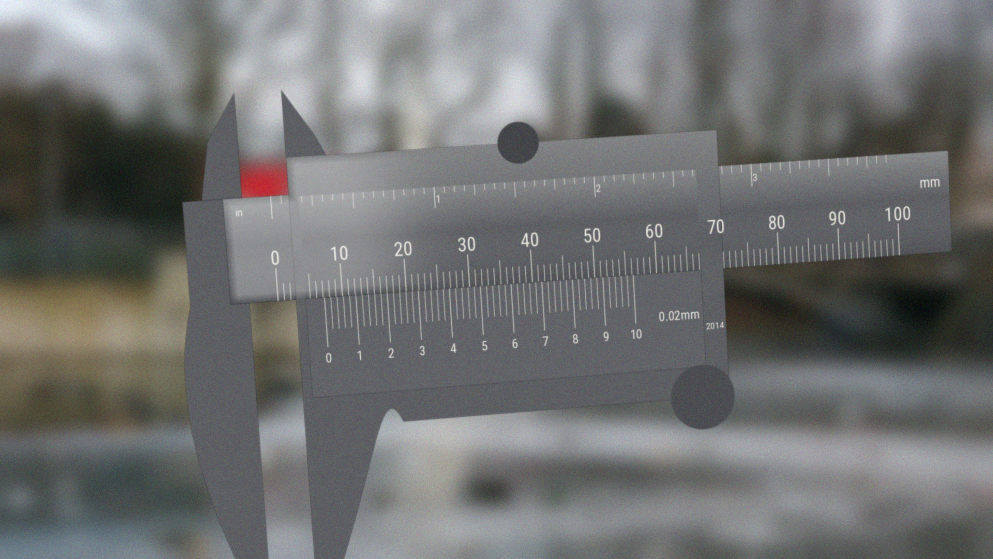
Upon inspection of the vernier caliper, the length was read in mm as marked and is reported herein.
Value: 7.2 mm
